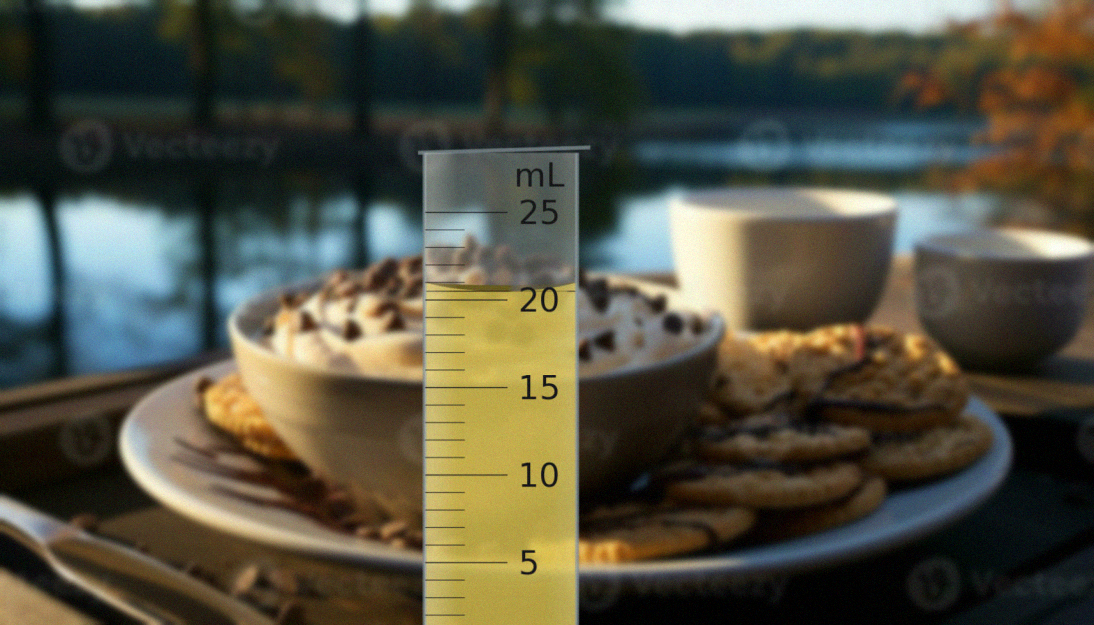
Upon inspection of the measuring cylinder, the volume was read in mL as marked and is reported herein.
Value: 20.5 mL
